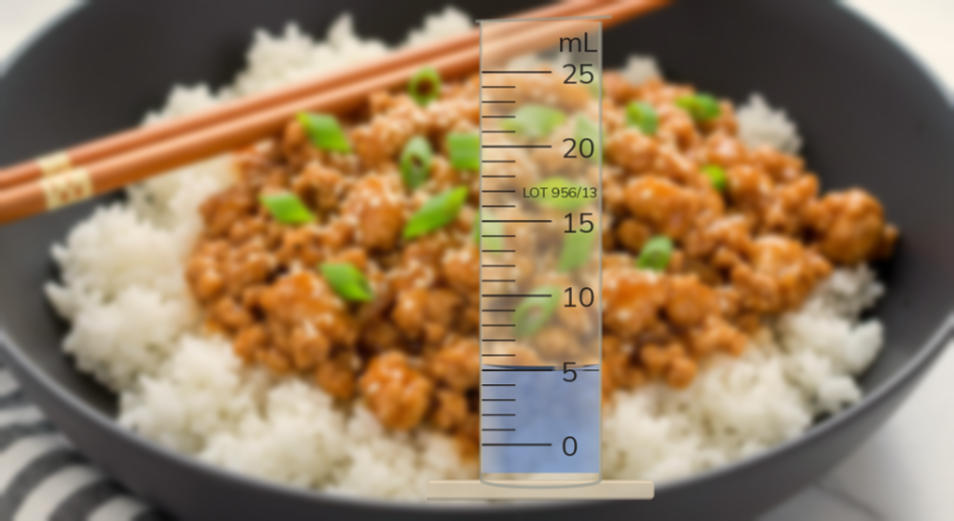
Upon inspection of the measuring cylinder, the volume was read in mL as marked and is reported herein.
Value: 5 mL
